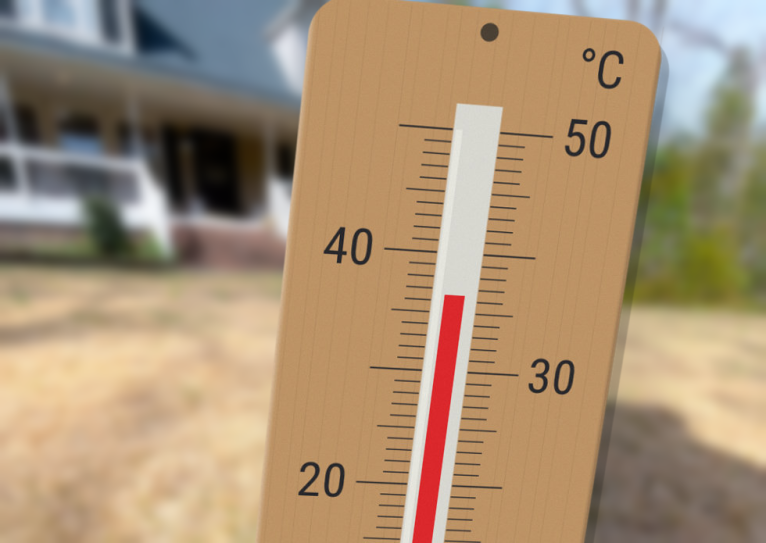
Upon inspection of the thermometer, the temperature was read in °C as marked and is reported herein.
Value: 36.5 °C
